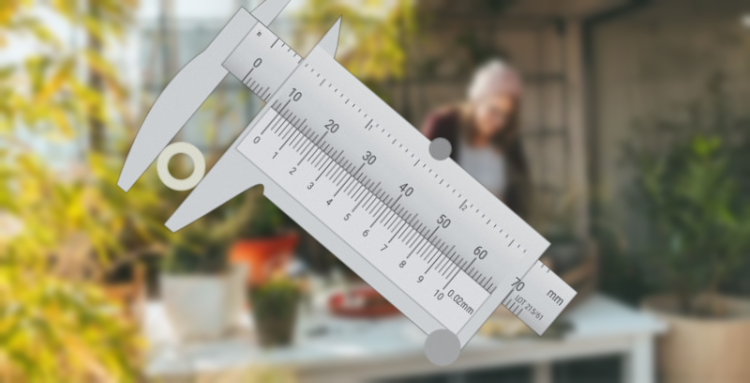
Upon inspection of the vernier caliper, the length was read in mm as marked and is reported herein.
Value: 10.0 mm
